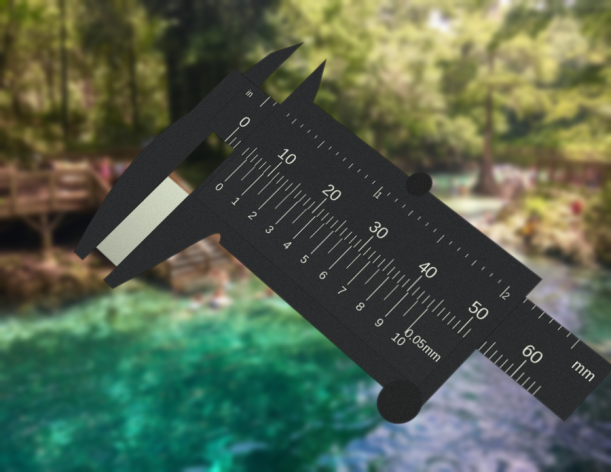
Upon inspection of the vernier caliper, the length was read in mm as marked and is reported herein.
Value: 5.2 mm
